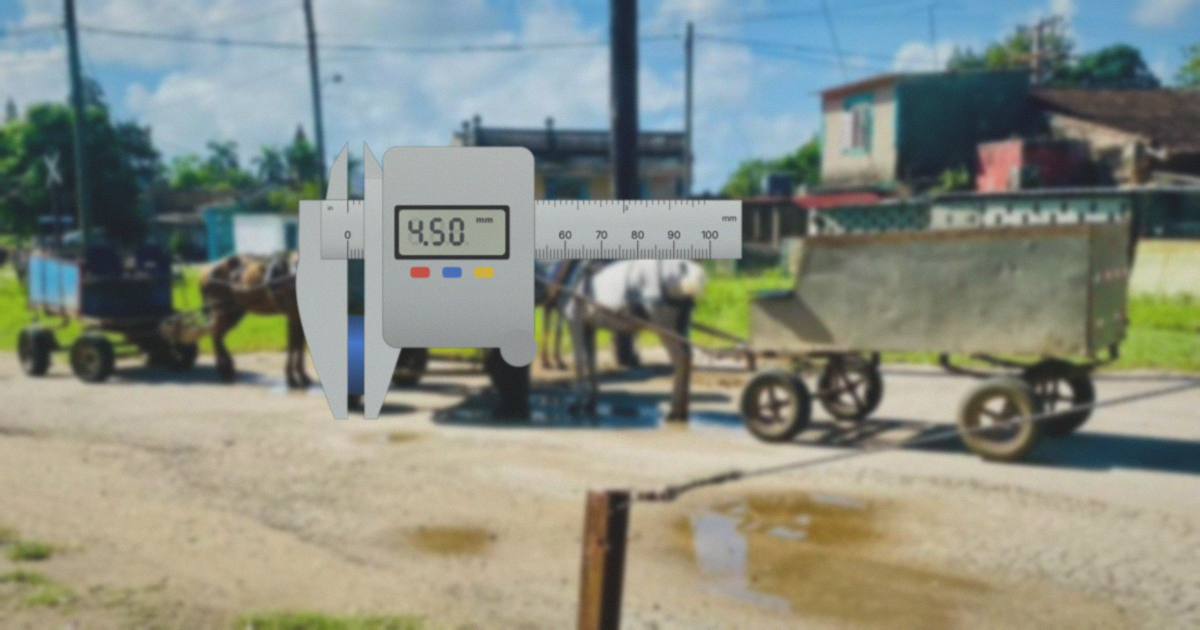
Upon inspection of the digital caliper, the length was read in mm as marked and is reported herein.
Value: 4.50 mm
